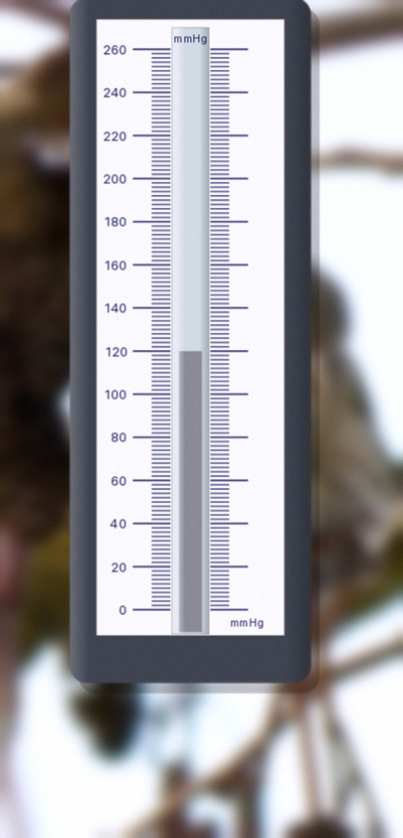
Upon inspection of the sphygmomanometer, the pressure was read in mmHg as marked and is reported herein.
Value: 120 mmHg
